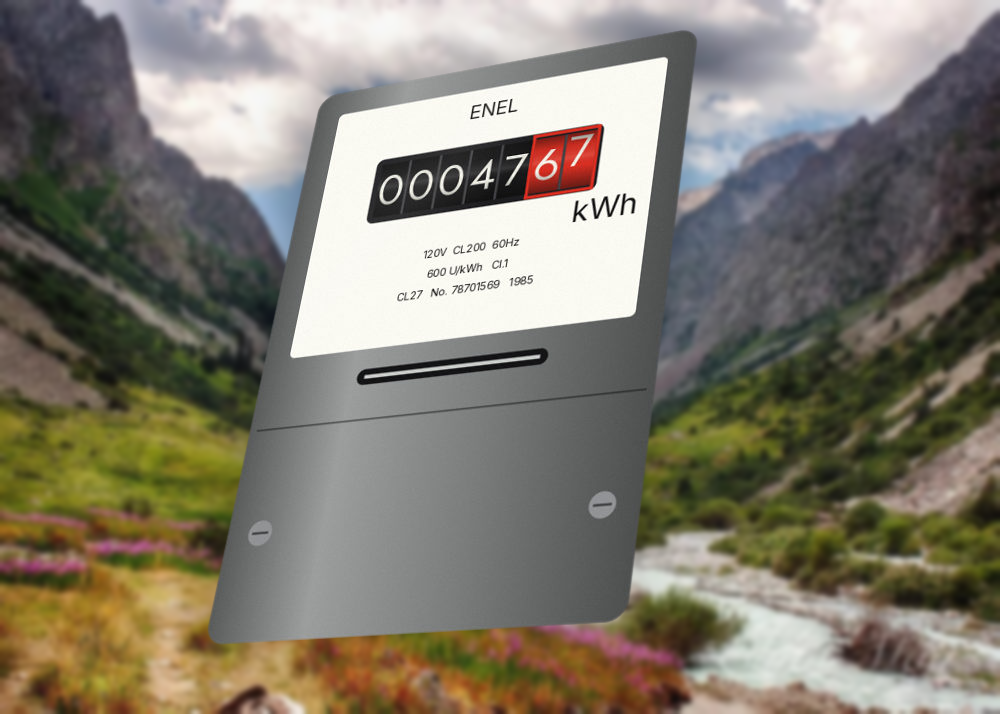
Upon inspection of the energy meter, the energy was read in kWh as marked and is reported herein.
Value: 47.67 kWh
